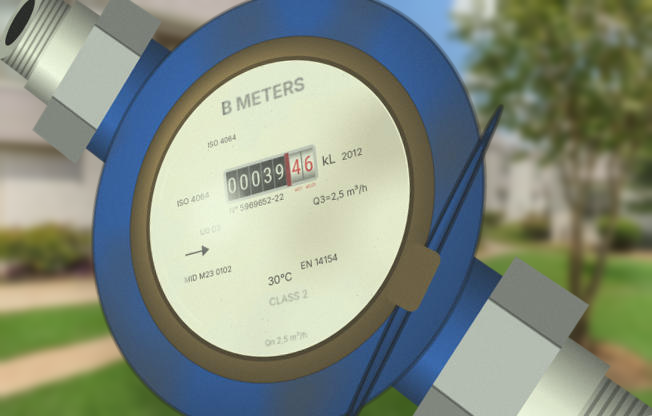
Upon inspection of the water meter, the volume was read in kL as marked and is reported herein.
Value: 39.46 kL
